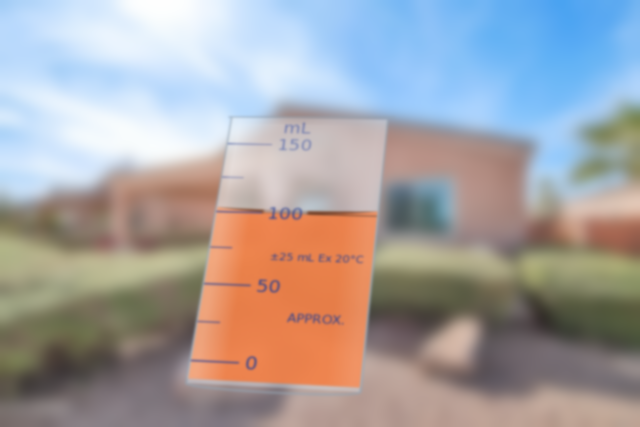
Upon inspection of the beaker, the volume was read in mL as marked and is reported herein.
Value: 100 mL
